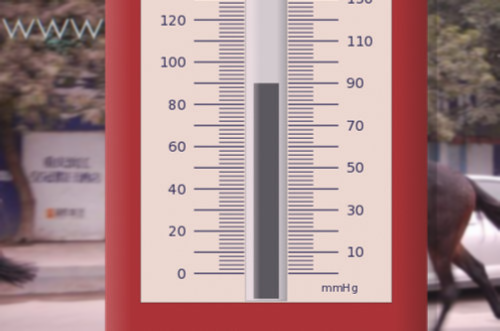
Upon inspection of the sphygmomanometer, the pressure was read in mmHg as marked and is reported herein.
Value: 90 mmHg
